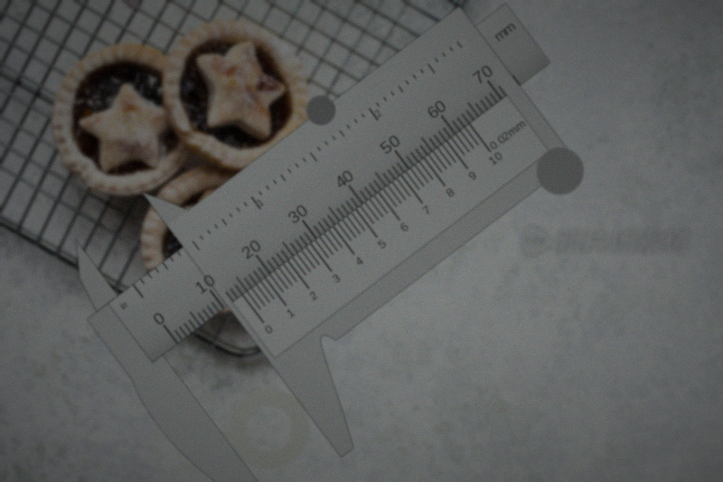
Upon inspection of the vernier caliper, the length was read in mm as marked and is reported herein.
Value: 14.0 mm
